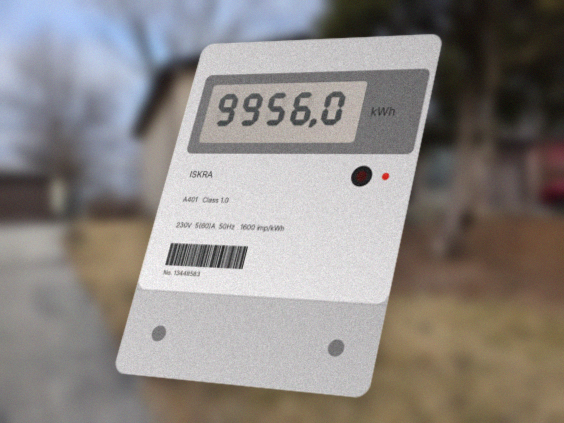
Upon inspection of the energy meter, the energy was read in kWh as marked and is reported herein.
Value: 9956.0 kWh
